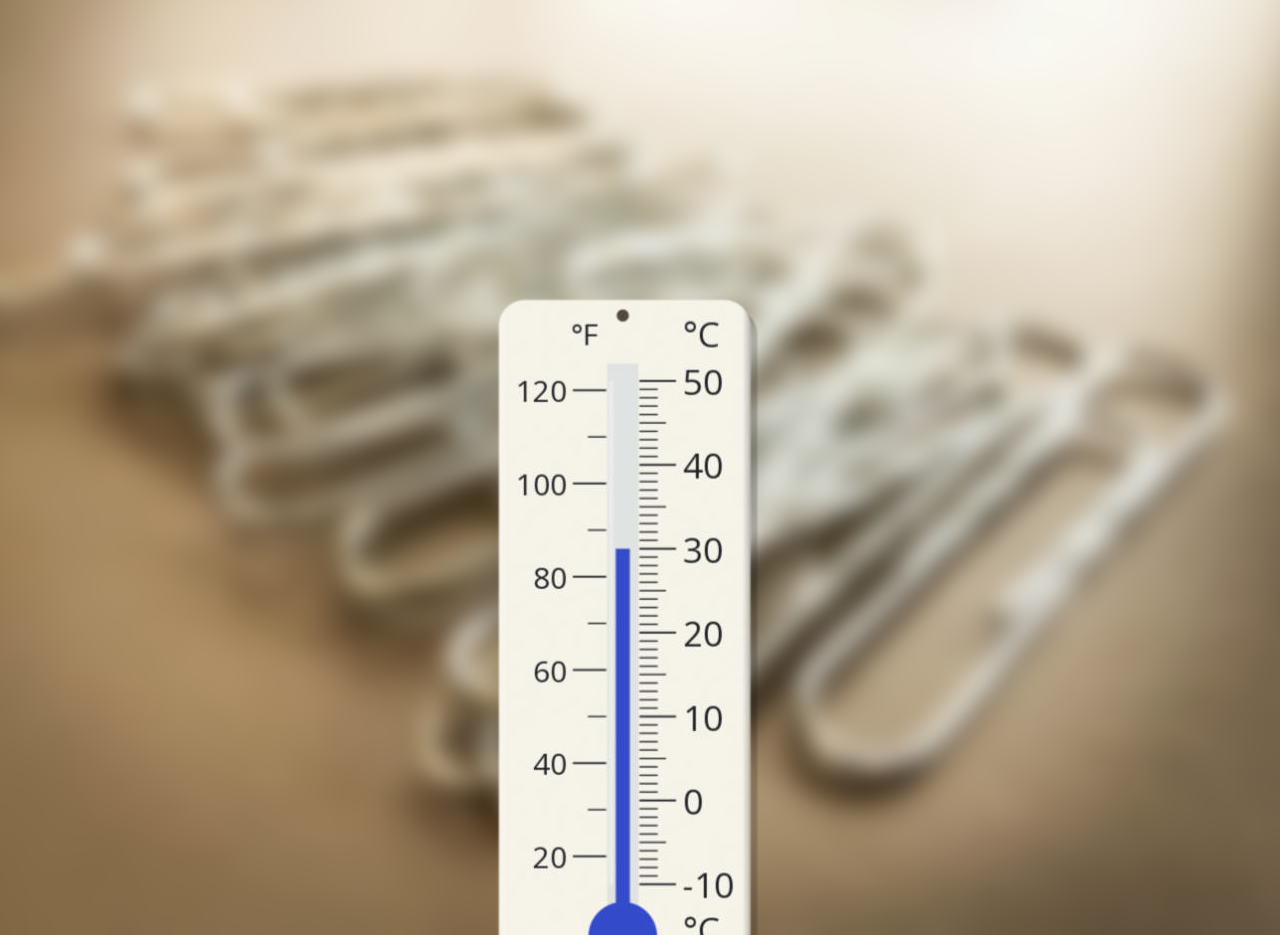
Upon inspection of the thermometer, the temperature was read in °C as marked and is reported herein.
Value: 30 °C
